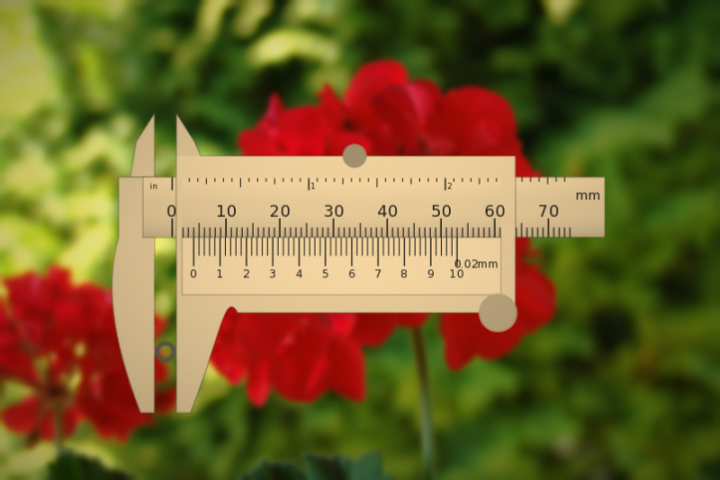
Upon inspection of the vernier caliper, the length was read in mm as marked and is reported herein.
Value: 4.0 mm
